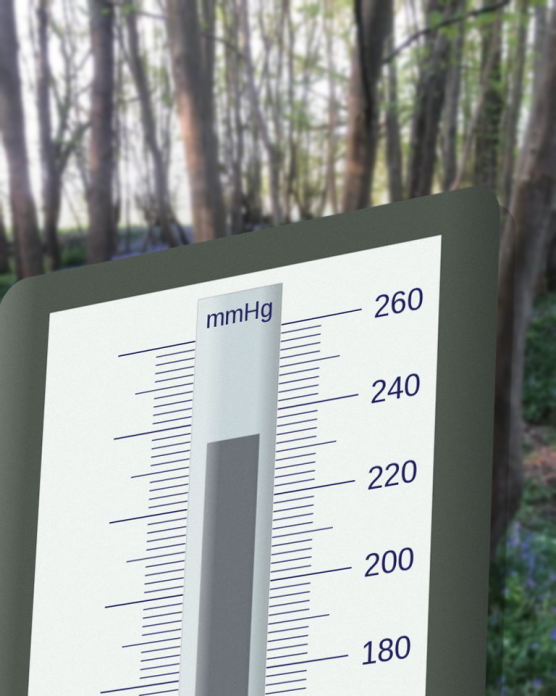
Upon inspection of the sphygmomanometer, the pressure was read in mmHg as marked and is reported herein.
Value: 235 mmHg
